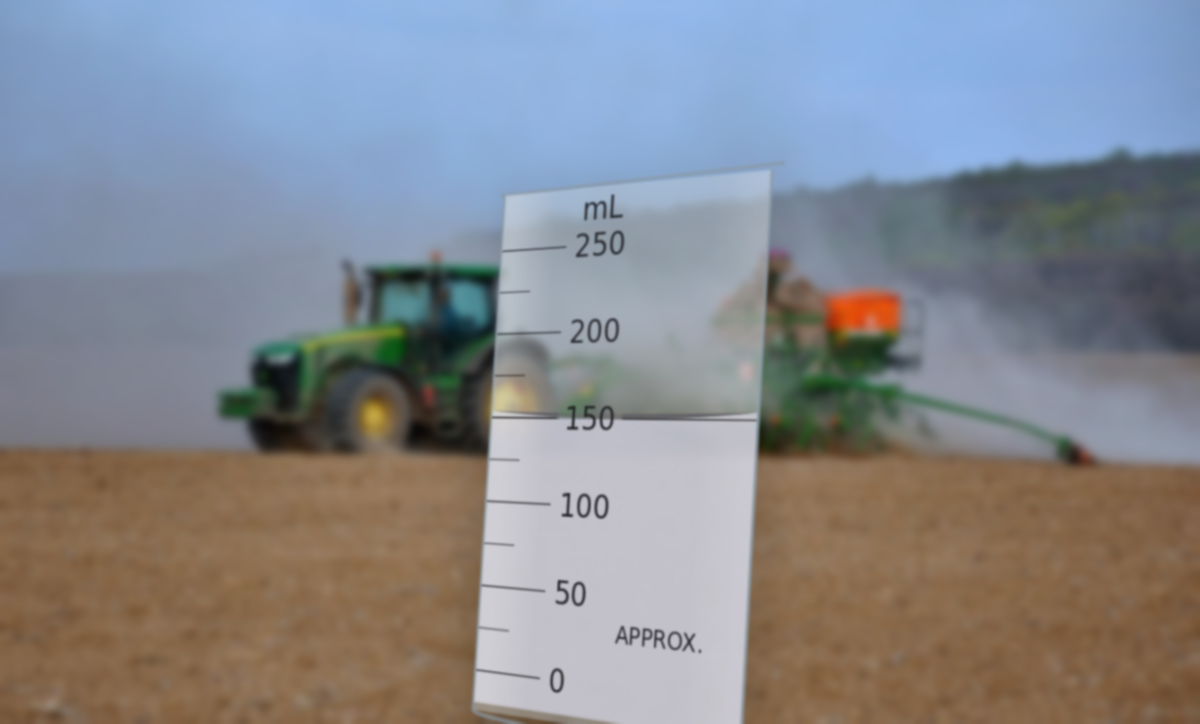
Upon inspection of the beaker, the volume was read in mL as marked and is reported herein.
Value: 150 mL
